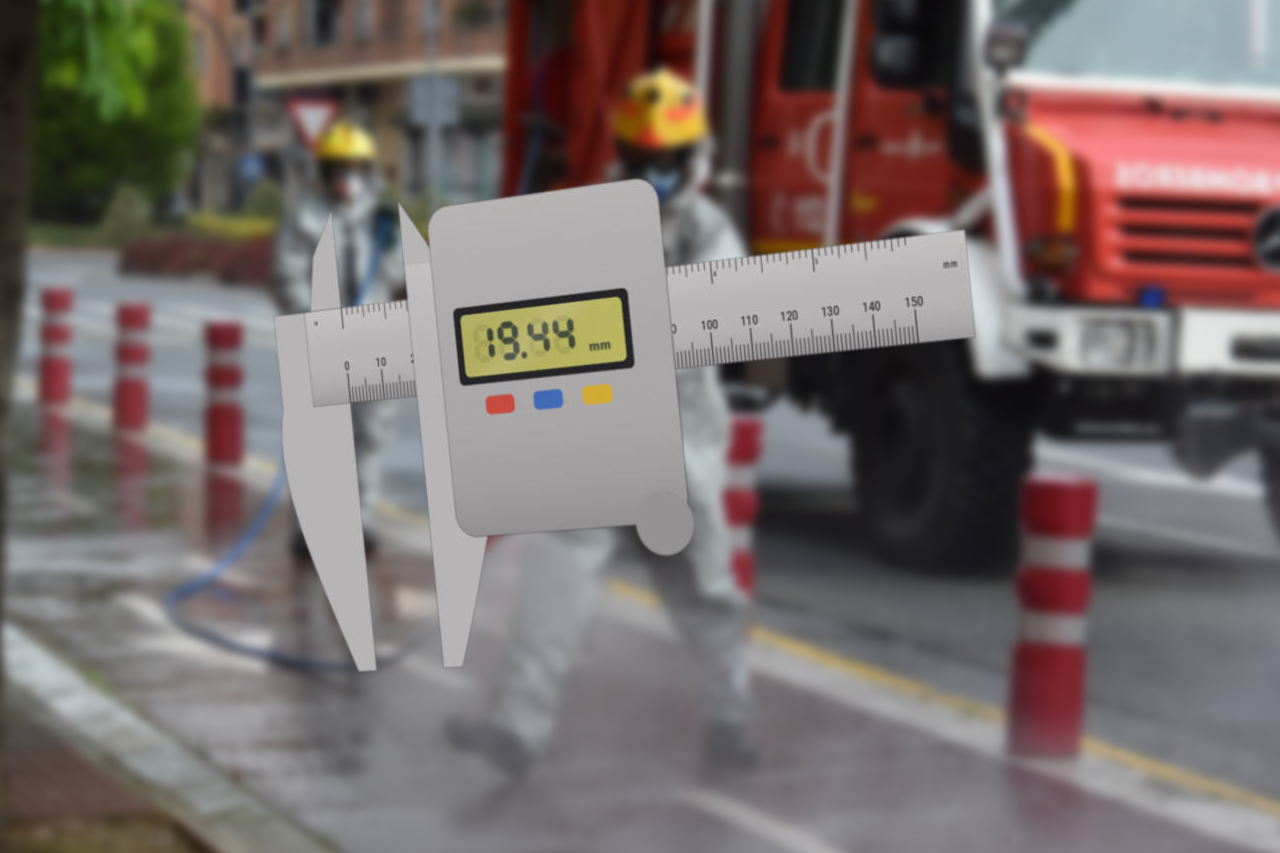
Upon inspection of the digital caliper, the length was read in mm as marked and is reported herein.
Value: 19.44 mm
